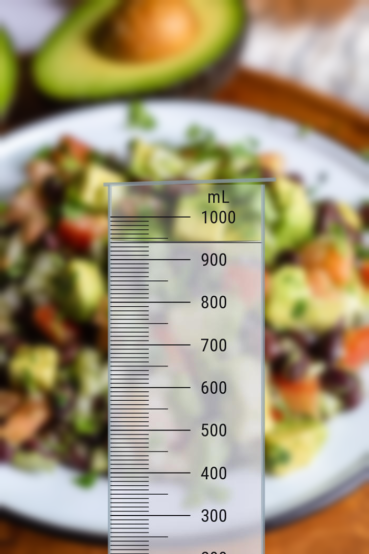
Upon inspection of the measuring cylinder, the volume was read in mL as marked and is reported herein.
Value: 940 mL
